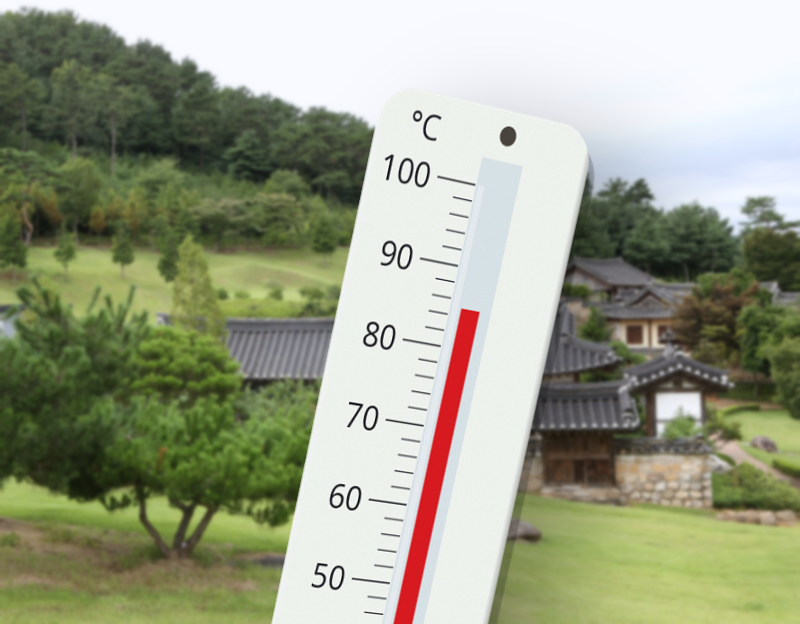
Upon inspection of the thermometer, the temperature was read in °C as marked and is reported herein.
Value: 85 °C
